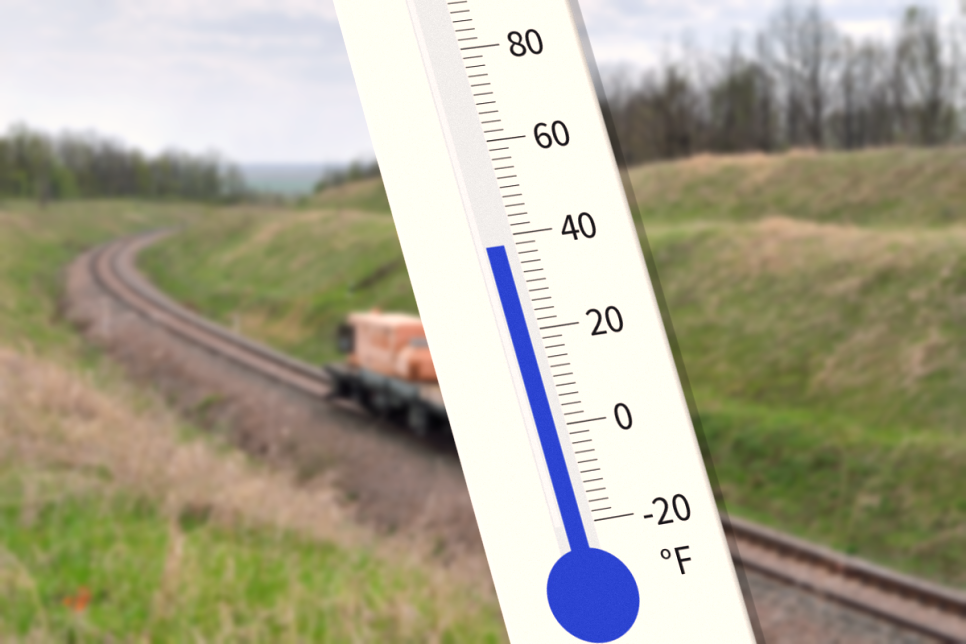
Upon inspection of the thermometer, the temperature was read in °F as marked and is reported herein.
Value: 38 °F
